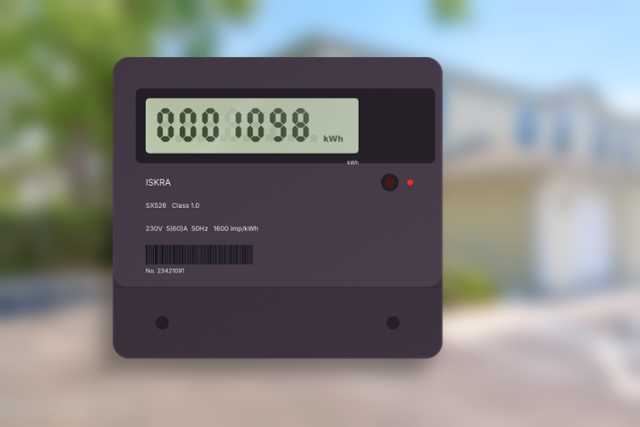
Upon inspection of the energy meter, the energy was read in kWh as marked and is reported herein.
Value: 1098 kWh
